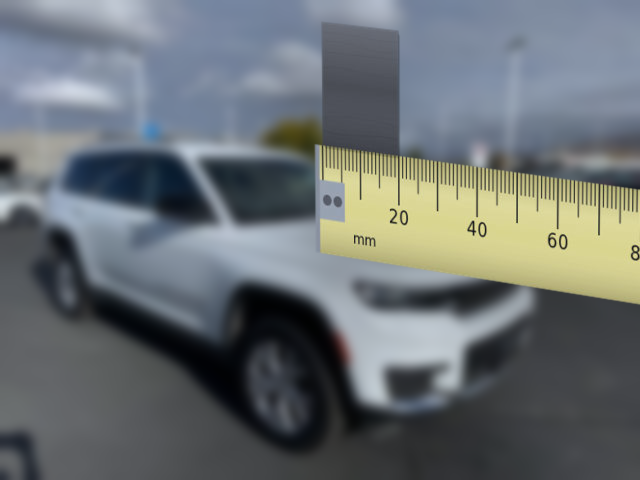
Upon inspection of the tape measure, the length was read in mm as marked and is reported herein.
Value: 20 mm
